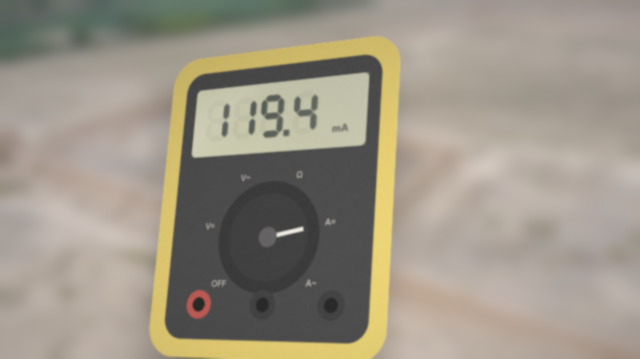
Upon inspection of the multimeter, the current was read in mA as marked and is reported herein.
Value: 119.4 mA
